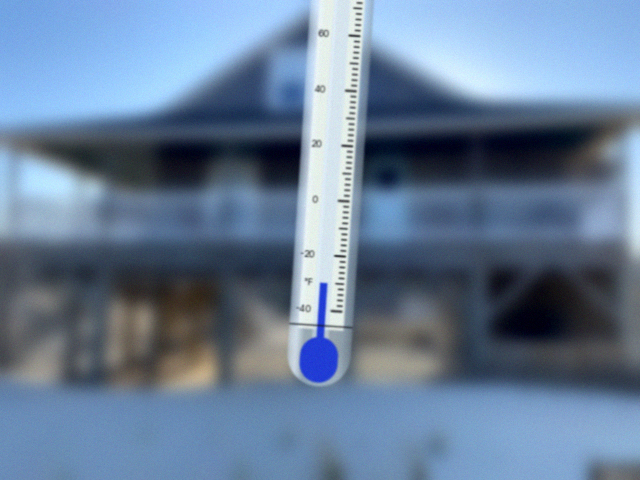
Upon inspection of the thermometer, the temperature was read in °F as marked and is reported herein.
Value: -30 °F
